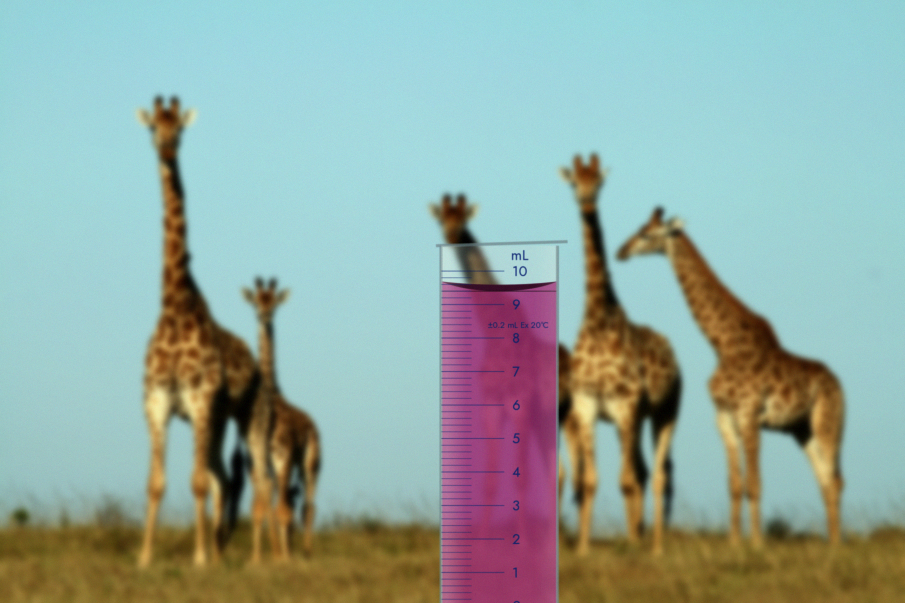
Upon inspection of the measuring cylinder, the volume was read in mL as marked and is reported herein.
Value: 9.4 mL
